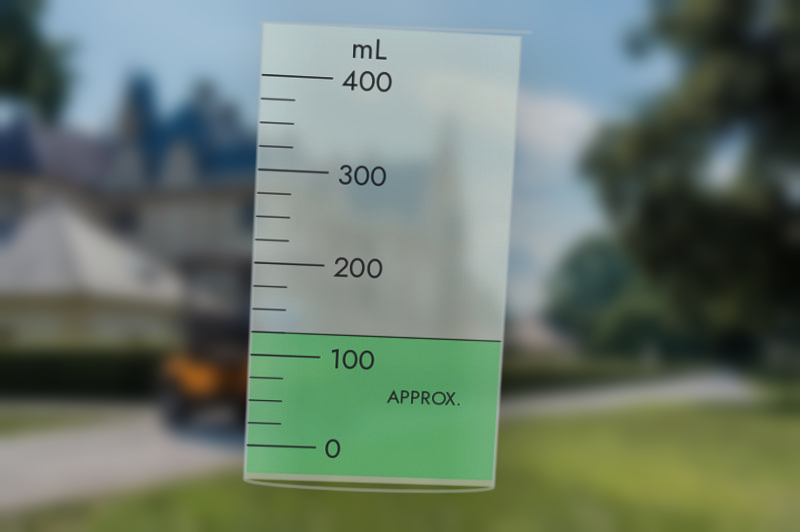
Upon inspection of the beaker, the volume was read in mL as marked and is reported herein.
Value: 125 mL
